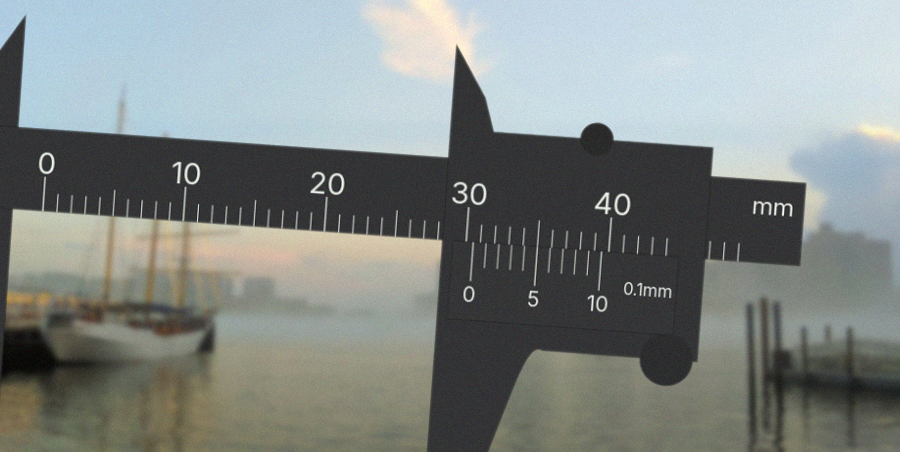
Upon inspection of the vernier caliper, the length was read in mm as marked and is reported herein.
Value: 30.5 mm
